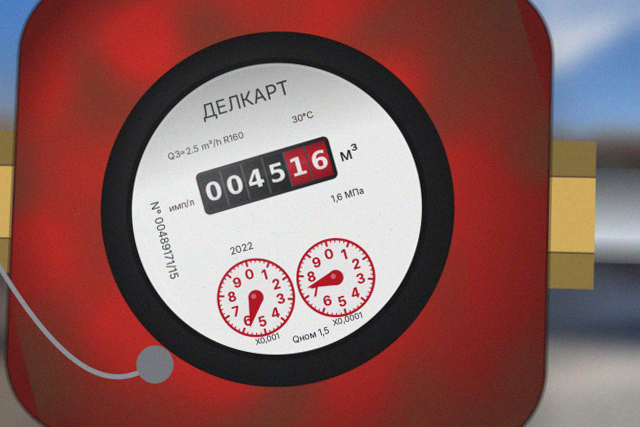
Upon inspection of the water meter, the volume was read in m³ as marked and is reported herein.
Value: 45.1657 m³
